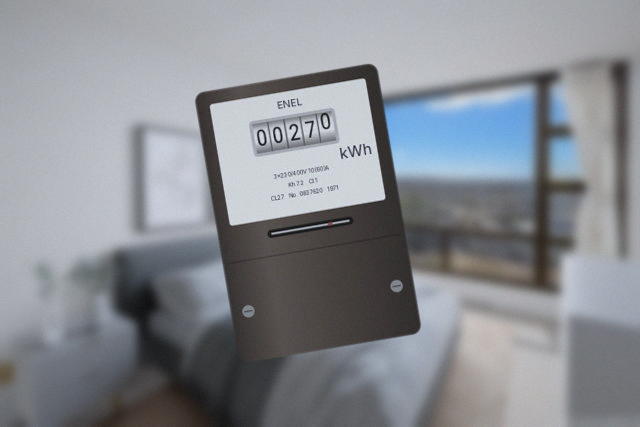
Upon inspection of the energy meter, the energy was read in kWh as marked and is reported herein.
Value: 270 kWh
